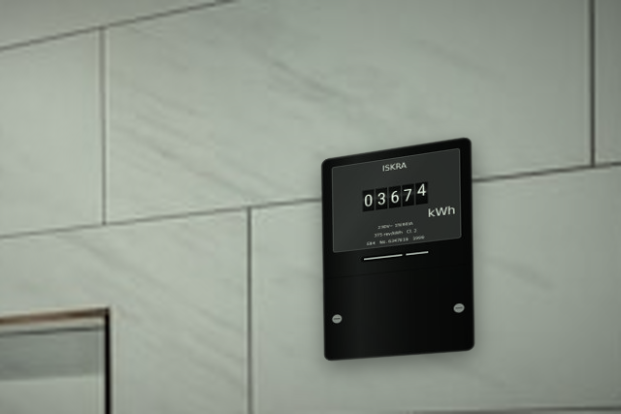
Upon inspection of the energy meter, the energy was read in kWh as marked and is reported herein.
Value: 3674 kWh
